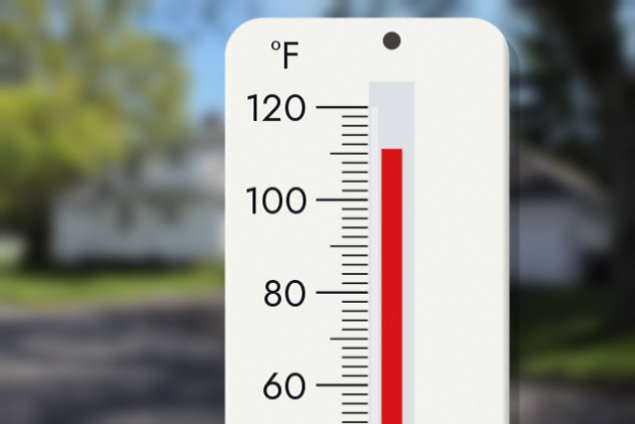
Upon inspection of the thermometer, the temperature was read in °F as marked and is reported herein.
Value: 111 °F
